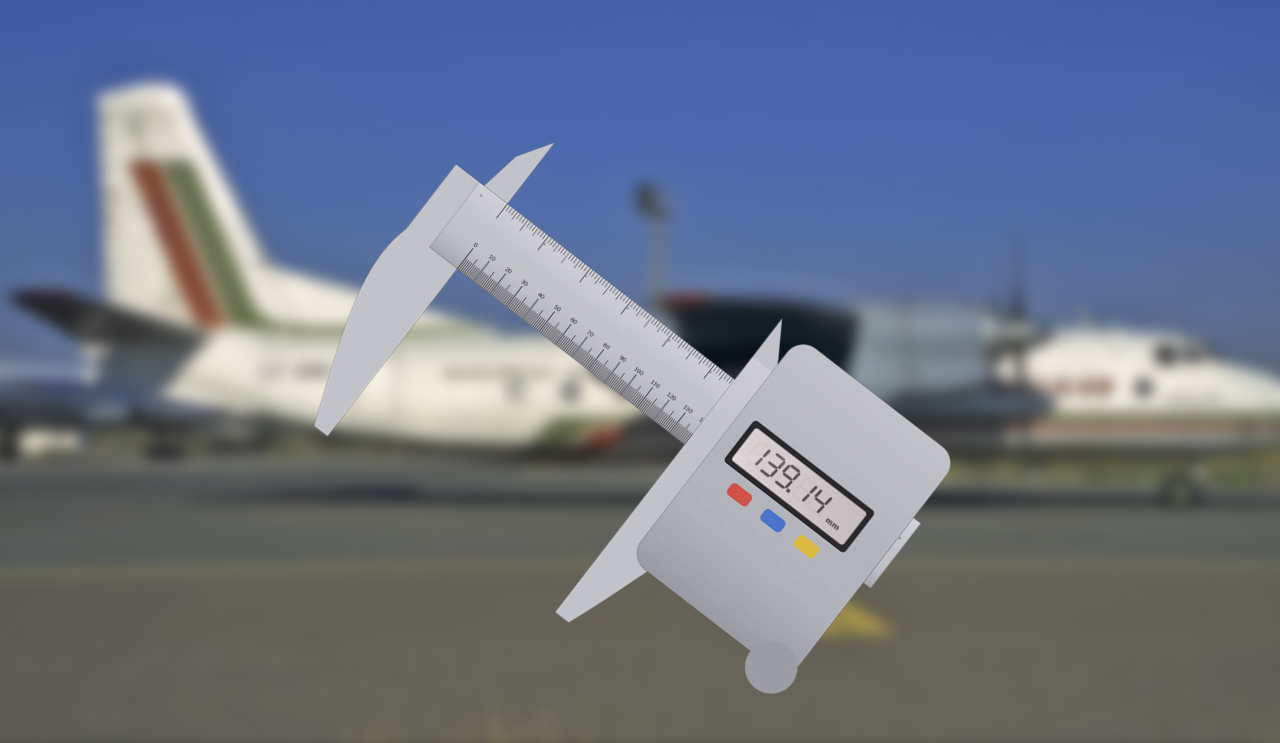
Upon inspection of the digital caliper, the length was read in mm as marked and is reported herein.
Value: 139.14 mm
